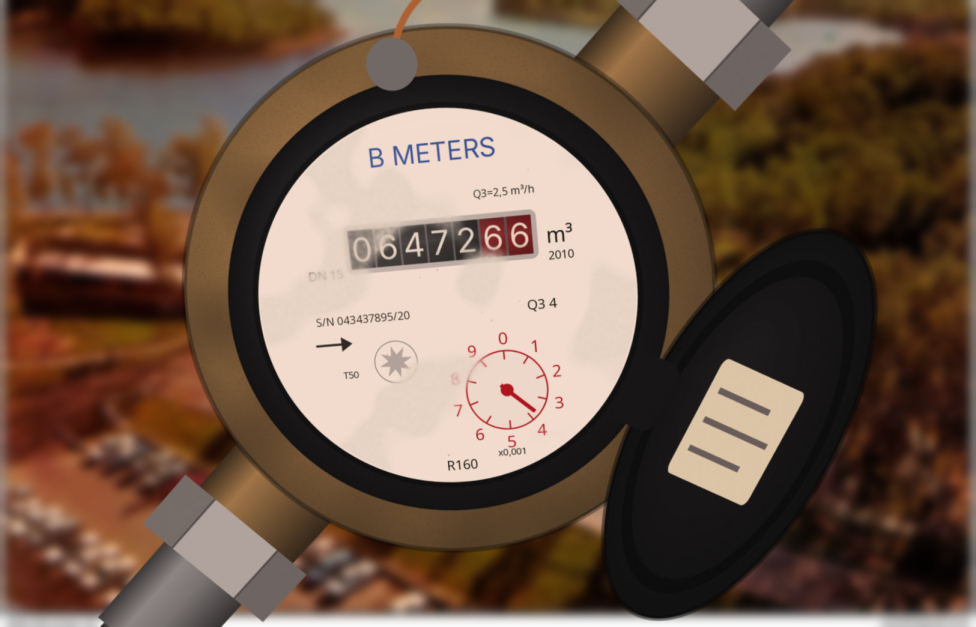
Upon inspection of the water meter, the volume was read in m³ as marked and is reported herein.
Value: 6472.663 m³
